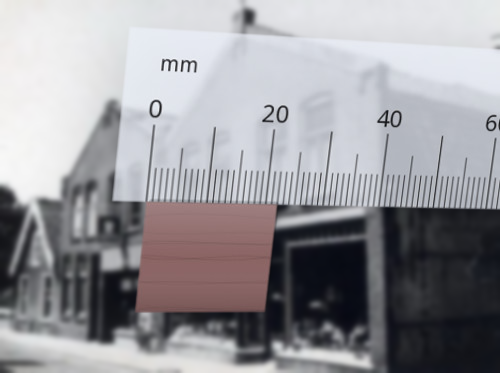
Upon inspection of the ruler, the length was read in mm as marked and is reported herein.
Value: 22 mm
